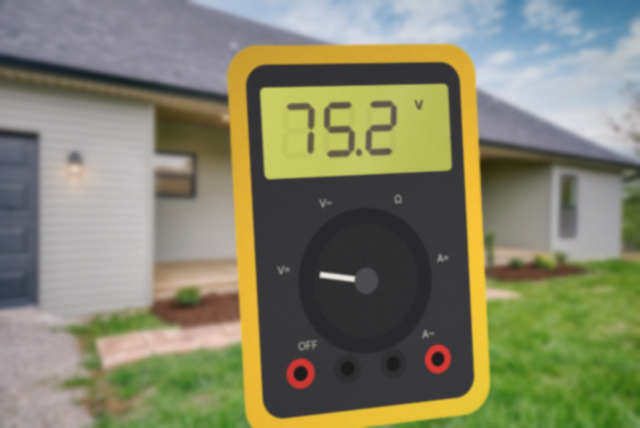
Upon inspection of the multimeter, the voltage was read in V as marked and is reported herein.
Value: 75.2 V
